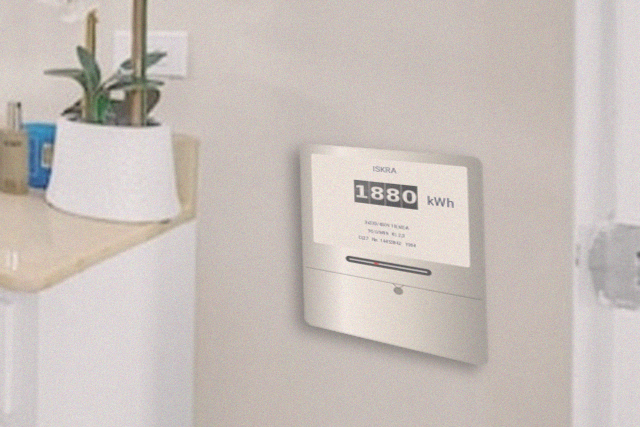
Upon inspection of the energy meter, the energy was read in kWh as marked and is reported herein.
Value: 1880 kWh
